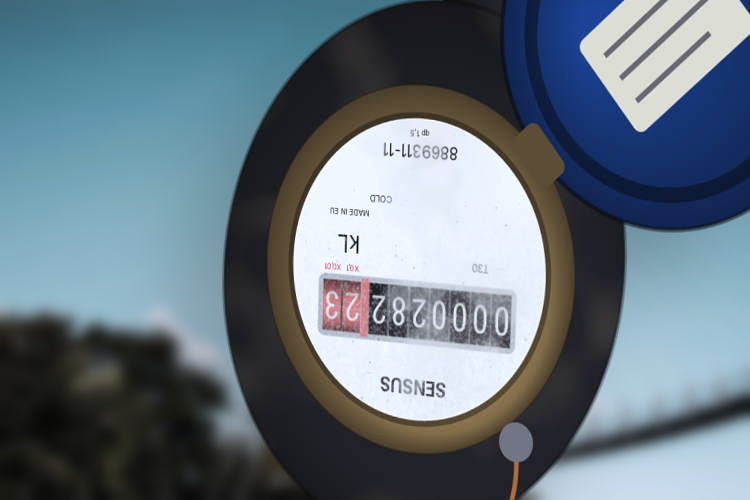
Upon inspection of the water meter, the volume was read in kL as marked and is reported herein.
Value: 282.23 kL
